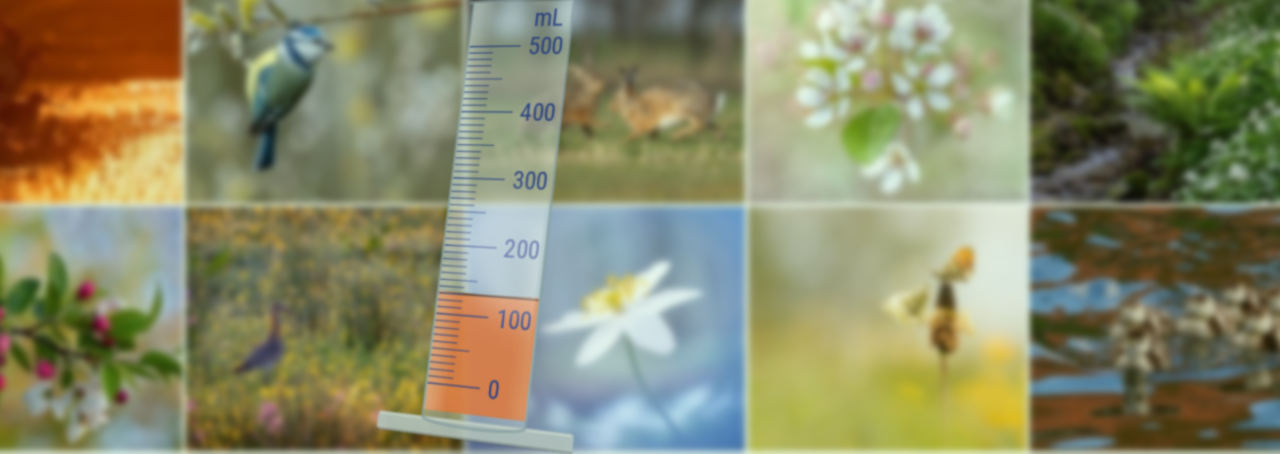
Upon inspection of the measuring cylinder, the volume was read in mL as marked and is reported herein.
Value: 130 mL
